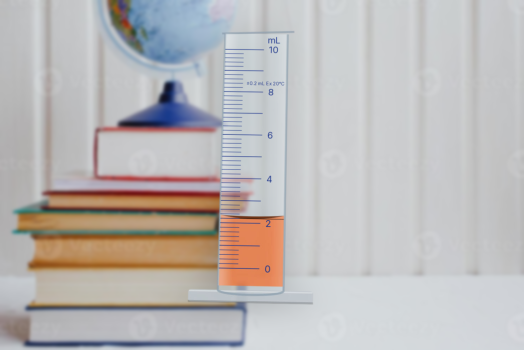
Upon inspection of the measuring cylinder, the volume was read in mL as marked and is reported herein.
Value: 2.2 mL
